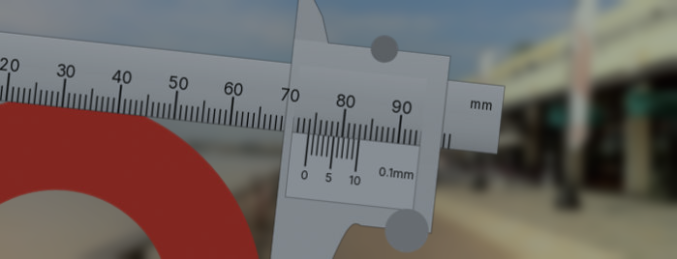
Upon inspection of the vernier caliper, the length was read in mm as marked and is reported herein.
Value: 74.0 mm
